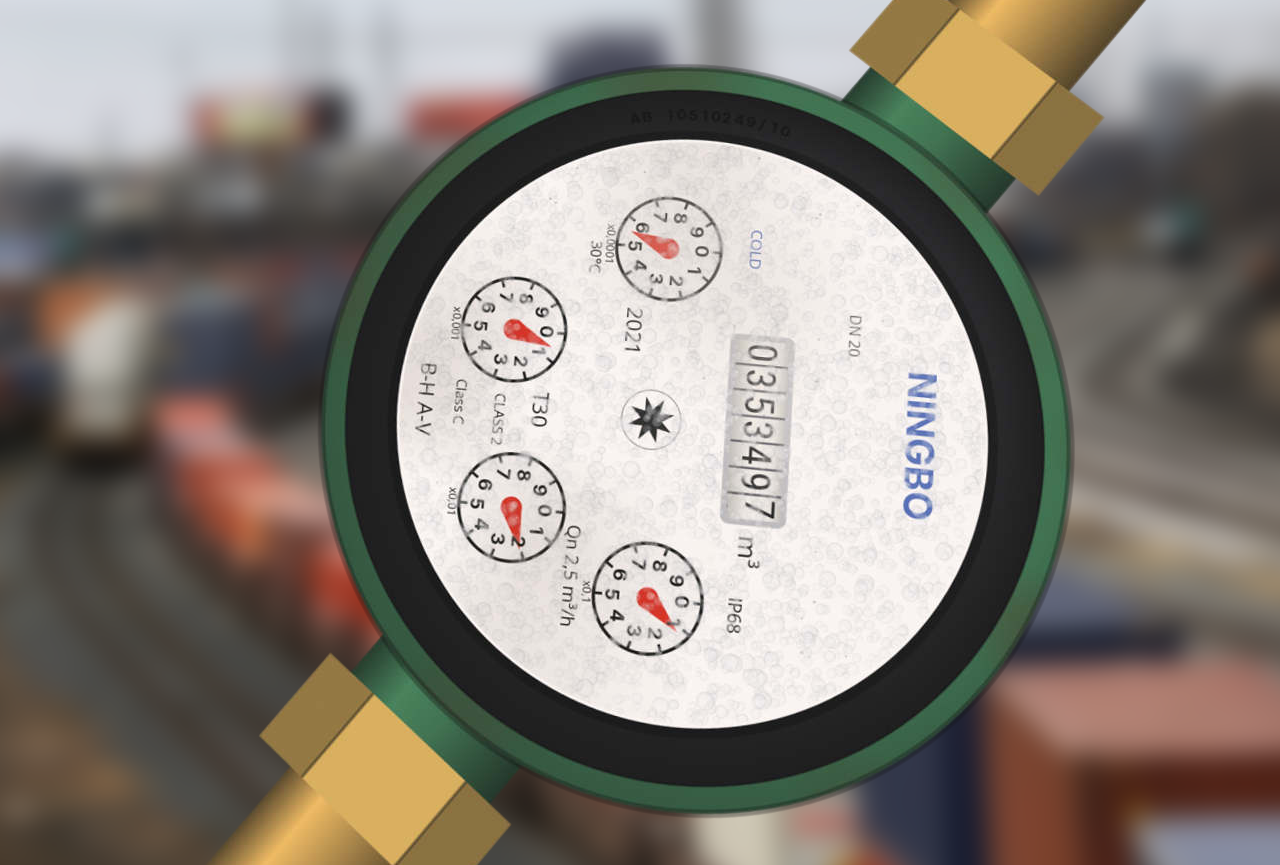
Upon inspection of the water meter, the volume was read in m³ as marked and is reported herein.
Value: 353497.1205 m³
